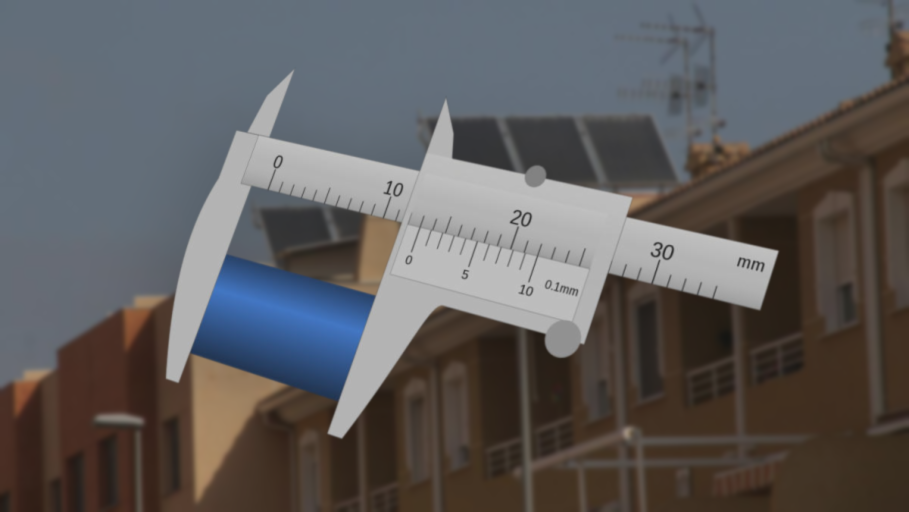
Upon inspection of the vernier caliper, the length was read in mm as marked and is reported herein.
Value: 13.0 mm
